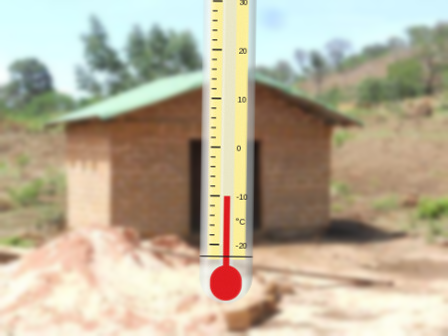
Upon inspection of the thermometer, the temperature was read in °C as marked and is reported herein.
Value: -10 °C
